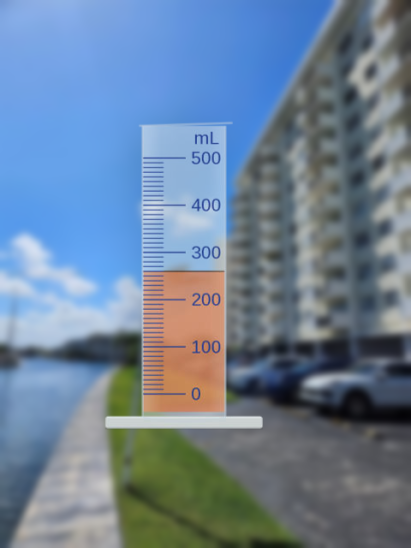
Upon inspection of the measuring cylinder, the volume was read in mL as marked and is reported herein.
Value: 260 mL
